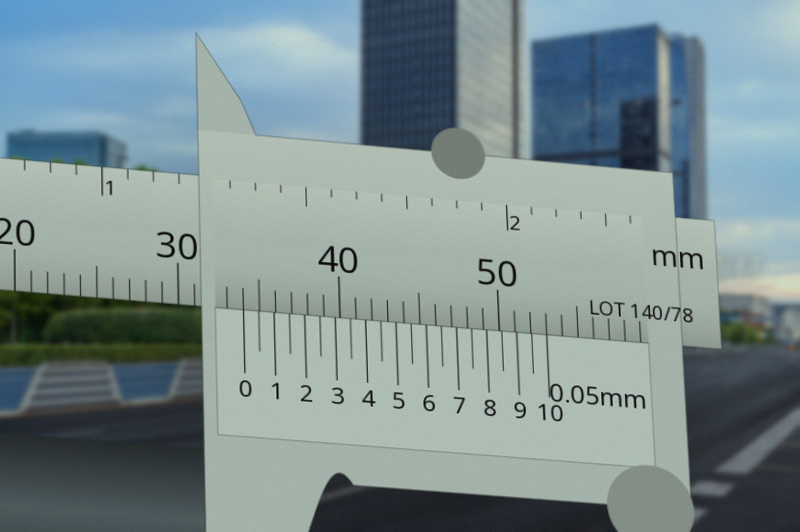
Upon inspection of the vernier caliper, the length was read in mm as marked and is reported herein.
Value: 34.0 mm
